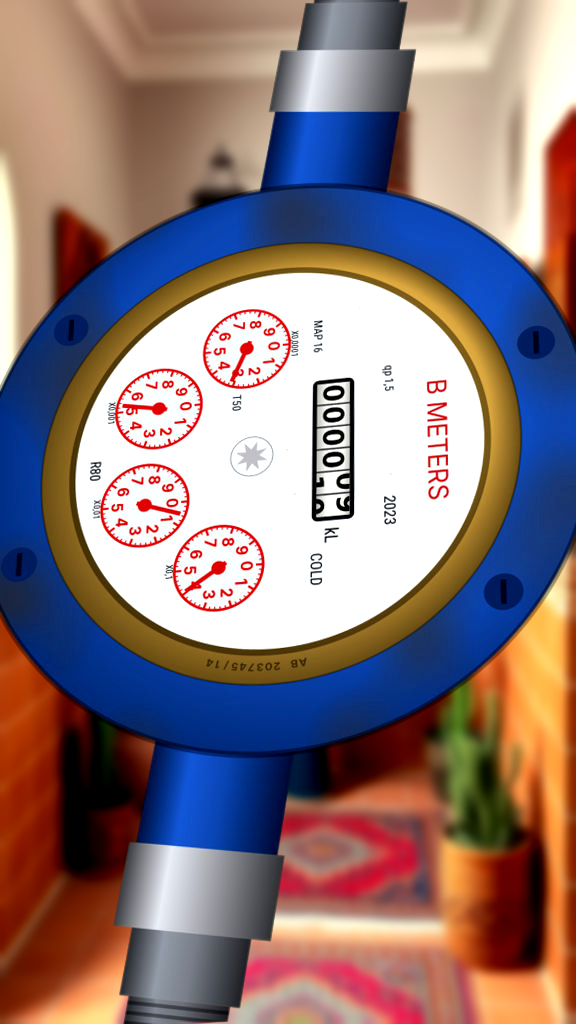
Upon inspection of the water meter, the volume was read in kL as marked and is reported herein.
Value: 9.4053 kL
